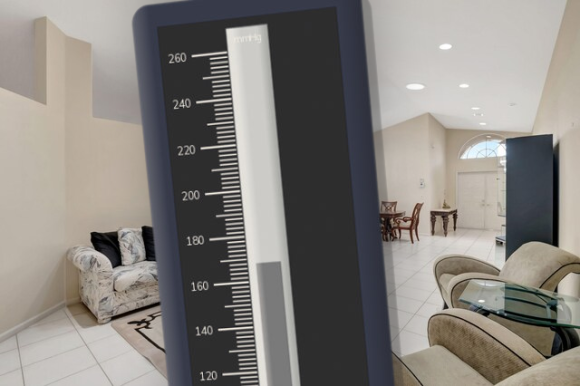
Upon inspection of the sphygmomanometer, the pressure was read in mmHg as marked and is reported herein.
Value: 168 mmHg
